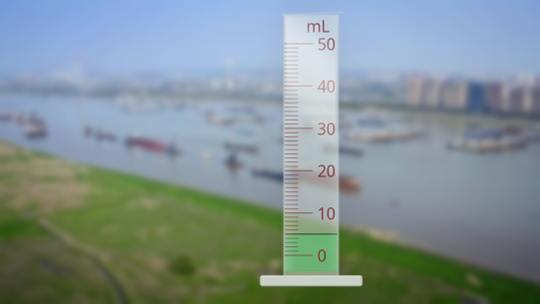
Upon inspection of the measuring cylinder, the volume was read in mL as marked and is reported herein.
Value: 5 mL
